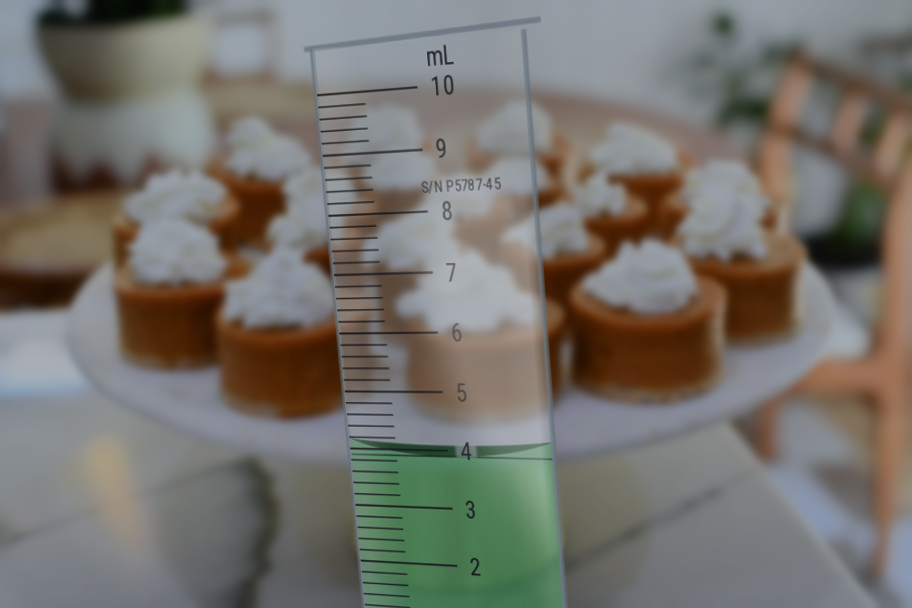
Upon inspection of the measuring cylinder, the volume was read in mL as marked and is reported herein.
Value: 3.9 mL
